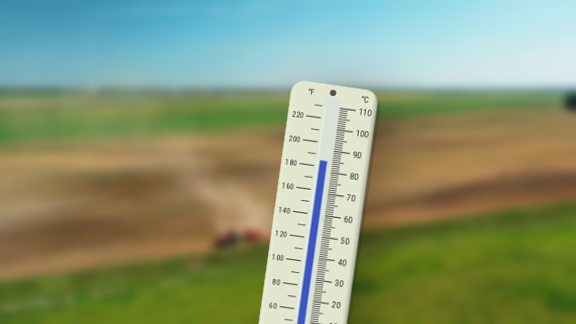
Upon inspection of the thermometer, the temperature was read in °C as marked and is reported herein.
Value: 85 °C
